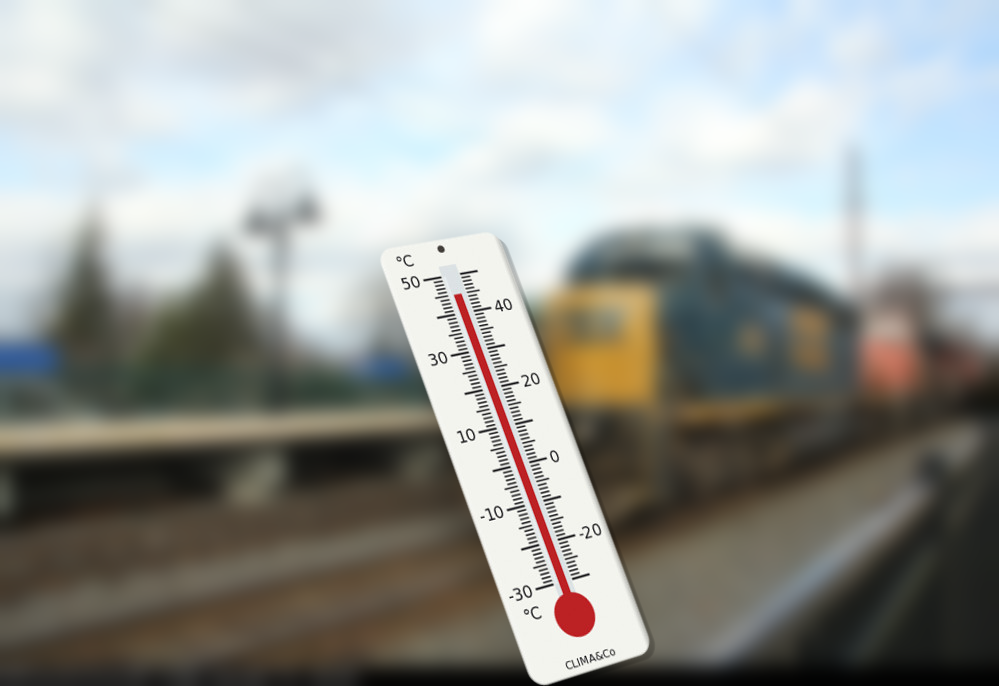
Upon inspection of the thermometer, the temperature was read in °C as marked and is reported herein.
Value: 45 °C
